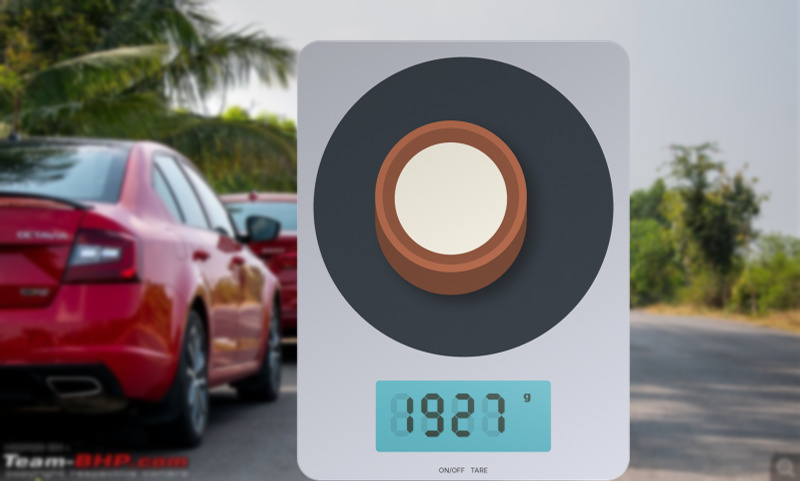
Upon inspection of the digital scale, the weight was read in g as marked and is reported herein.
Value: 1927 g
